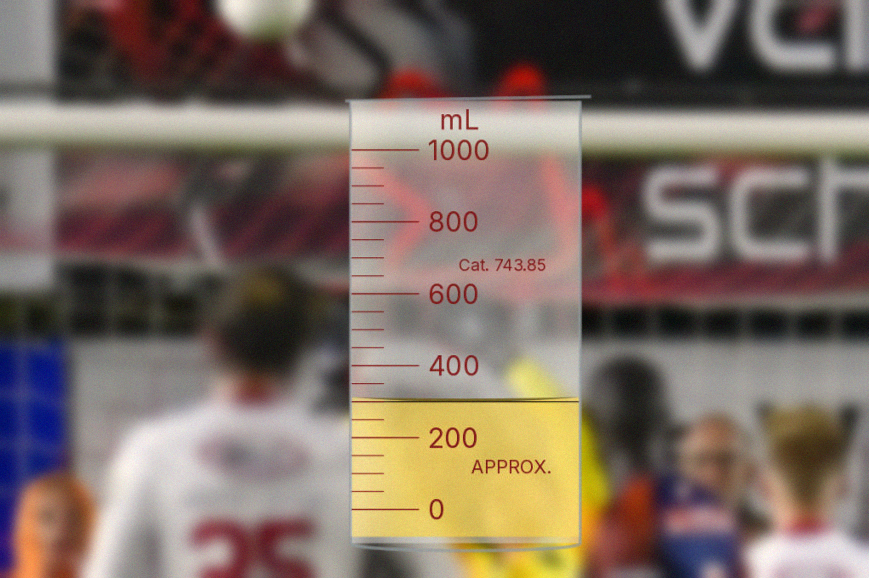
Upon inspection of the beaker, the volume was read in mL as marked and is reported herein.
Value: 300 mL
